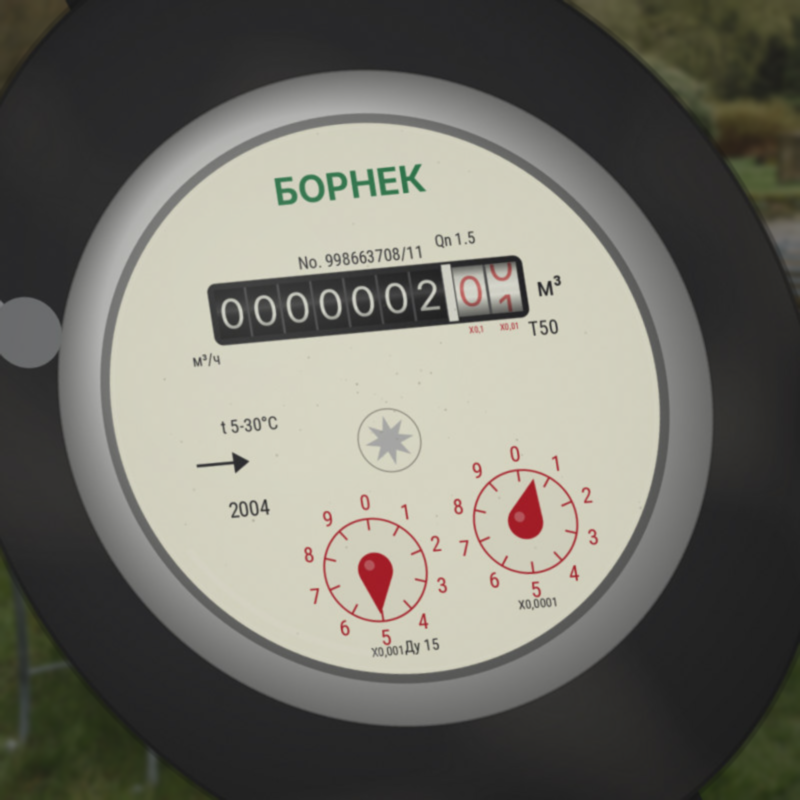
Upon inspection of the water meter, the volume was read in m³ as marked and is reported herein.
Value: 2.0050 m³
